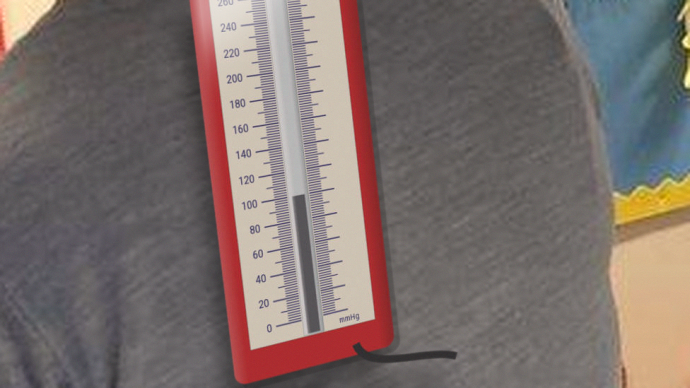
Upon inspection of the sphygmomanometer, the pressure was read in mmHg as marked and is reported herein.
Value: 100 mmHg
